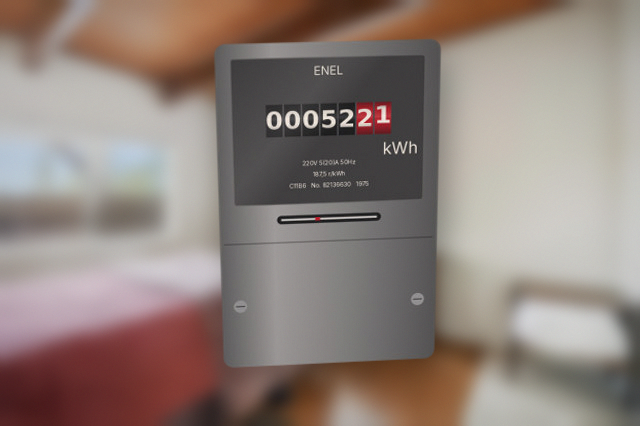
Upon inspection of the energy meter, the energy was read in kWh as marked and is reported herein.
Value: 52.21 kWh
